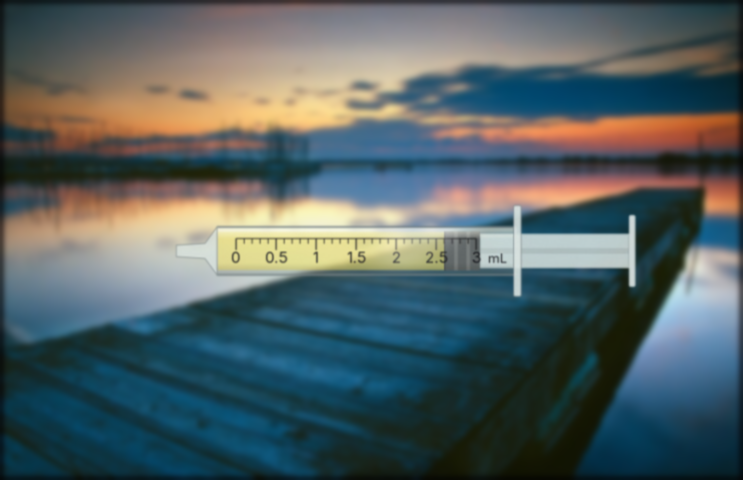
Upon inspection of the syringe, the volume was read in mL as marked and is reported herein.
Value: 2.6 mL
